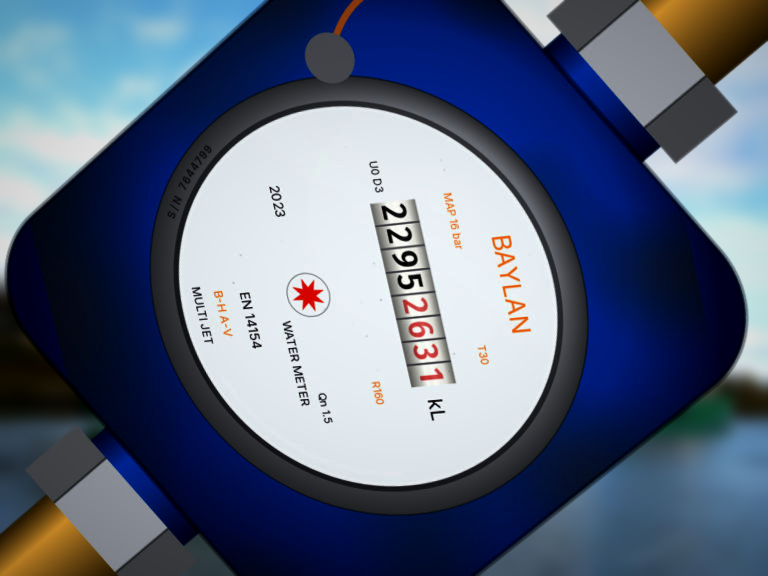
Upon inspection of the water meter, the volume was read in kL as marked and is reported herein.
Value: 2295.2631 kL
